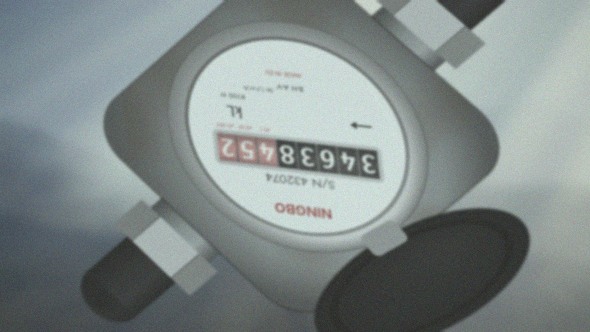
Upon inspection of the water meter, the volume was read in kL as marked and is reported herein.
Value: 34638.452 kL
